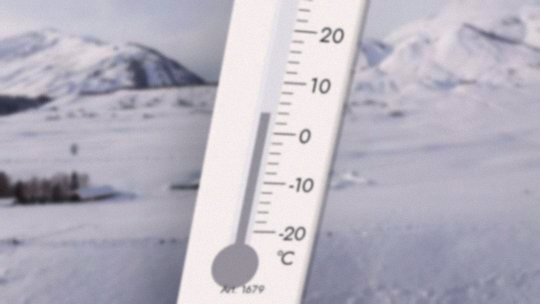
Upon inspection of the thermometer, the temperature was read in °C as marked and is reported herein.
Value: 4 °C
